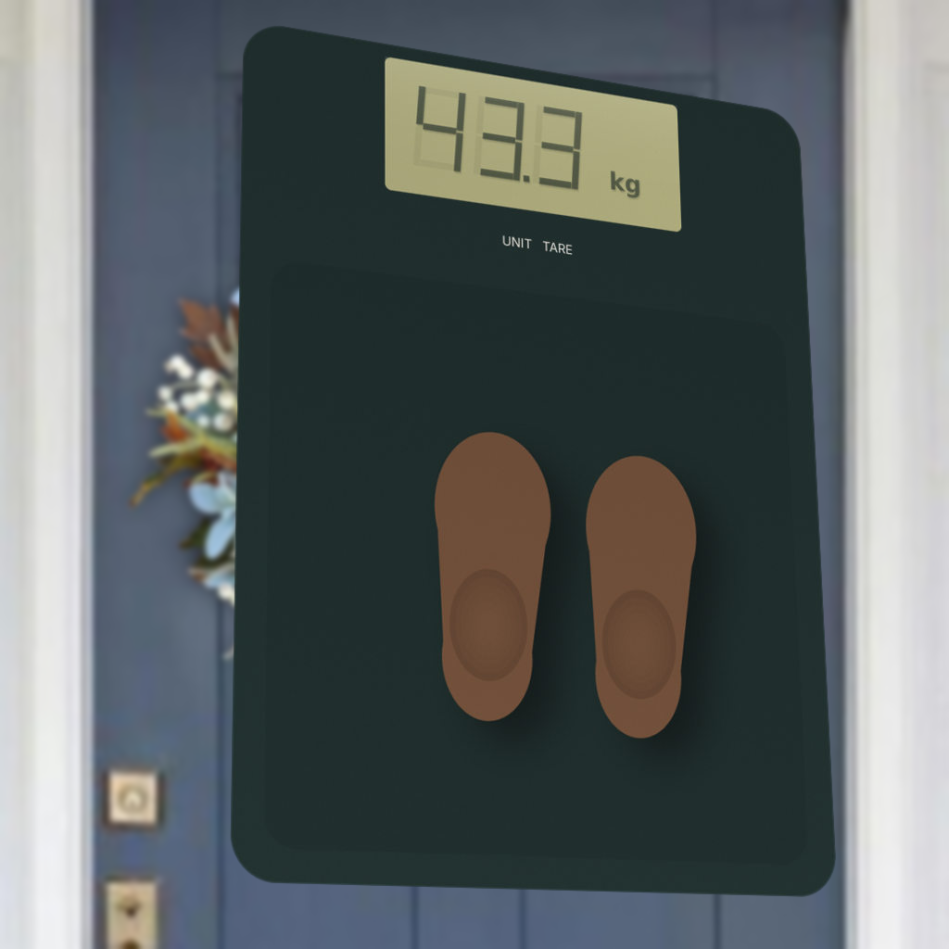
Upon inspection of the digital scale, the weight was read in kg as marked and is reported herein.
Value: 43.3 kg
